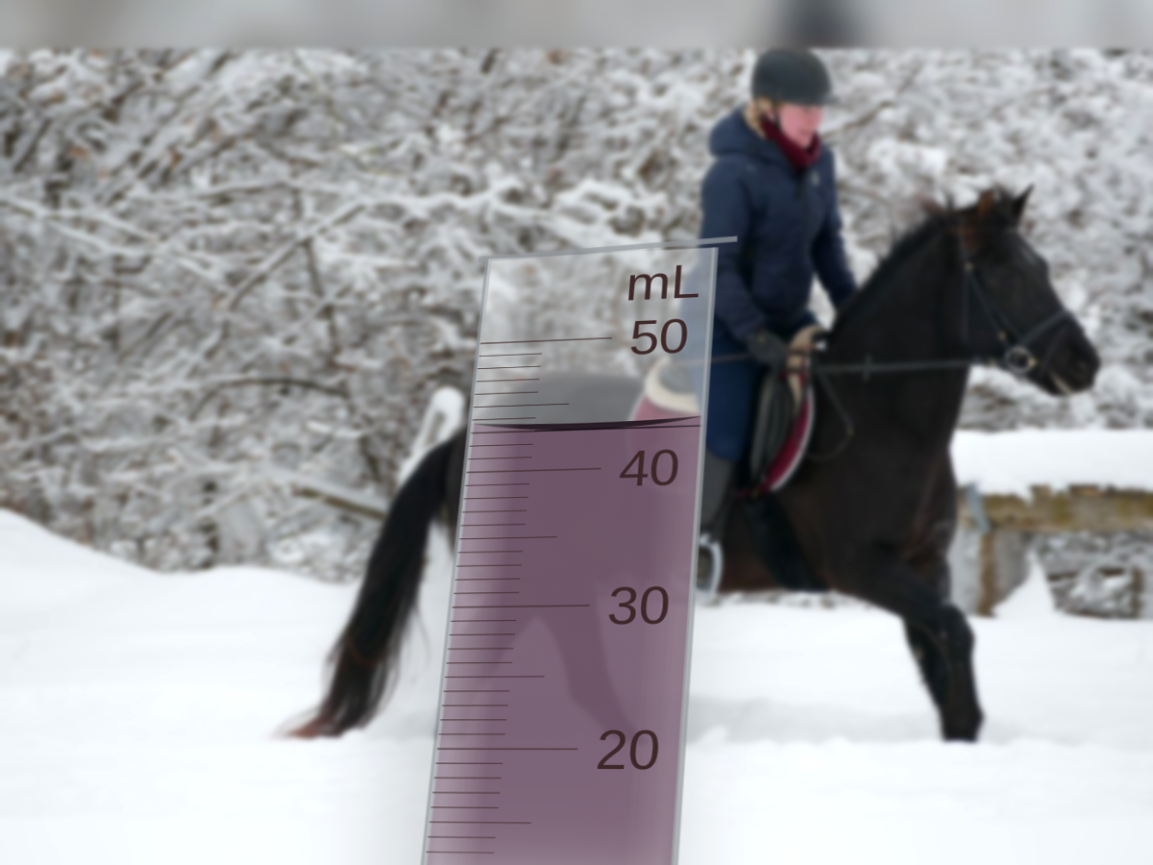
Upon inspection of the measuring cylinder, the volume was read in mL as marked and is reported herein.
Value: 43 mL
